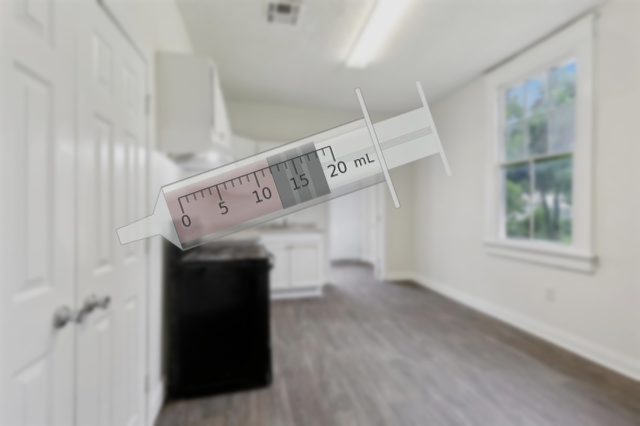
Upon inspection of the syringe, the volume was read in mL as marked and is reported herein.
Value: 12 mL
